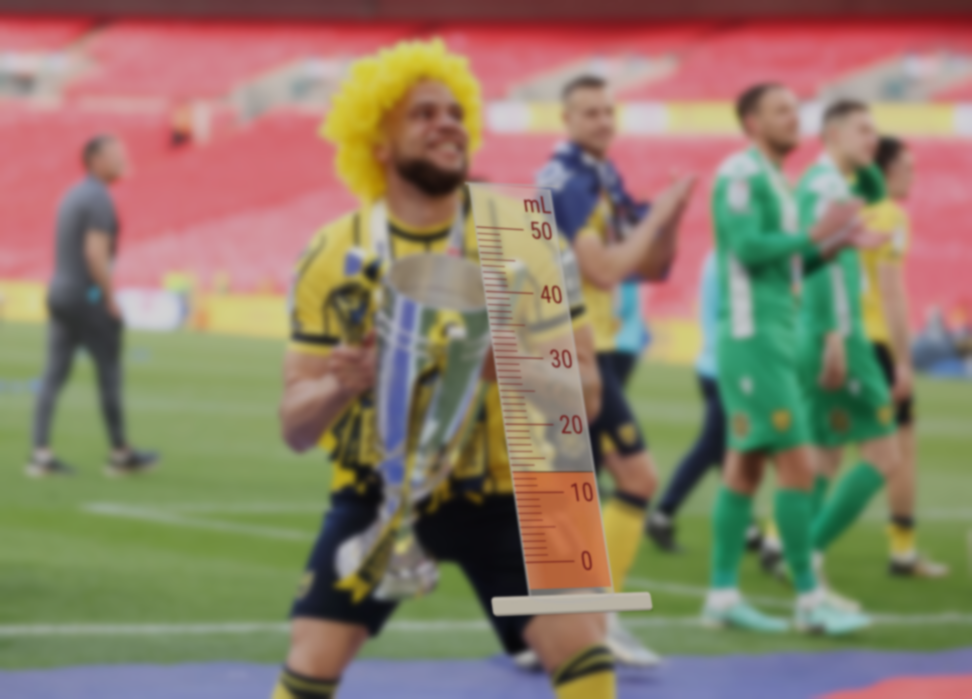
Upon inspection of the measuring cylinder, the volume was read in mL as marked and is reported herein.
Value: 13 mL
